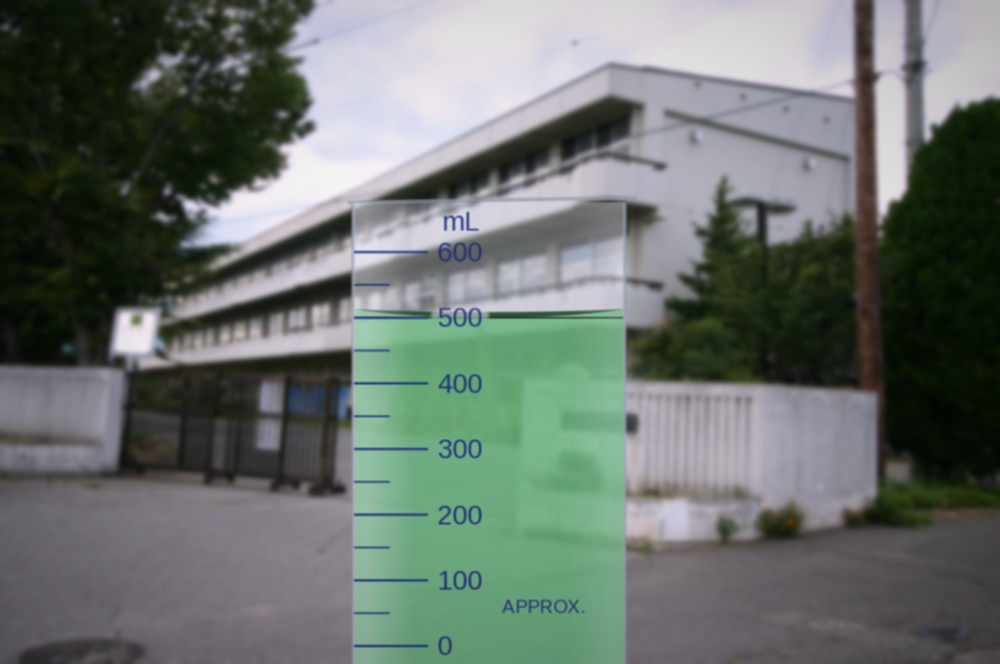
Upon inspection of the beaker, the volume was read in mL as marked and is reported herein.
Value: 500 mL
